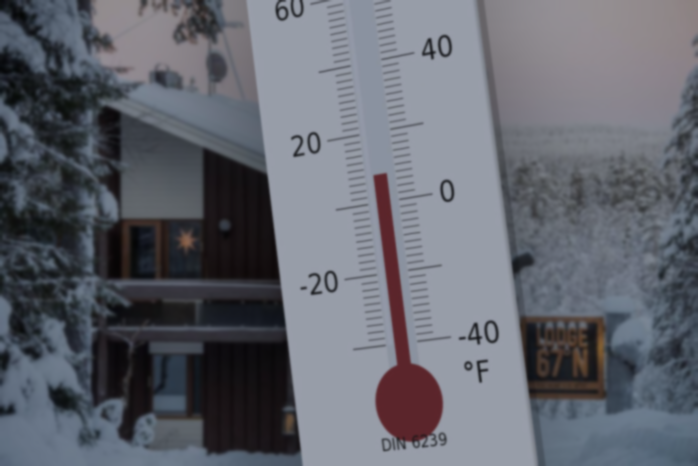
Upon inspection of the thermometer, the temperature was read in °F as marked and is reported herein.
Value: 8 °F
